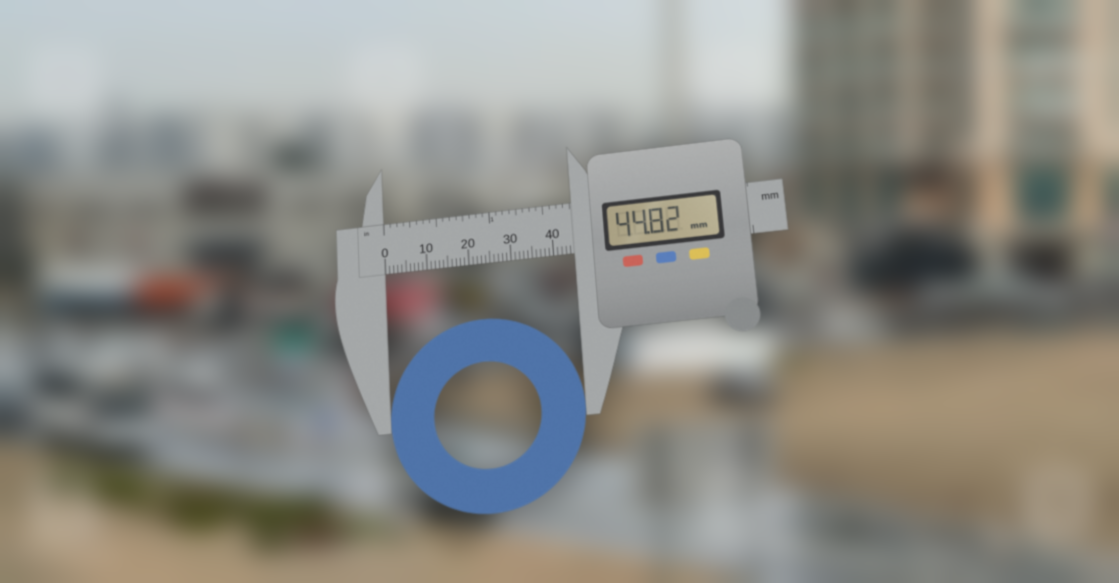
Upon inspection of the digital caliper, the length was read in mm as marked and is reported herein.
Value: 44.82 mm
